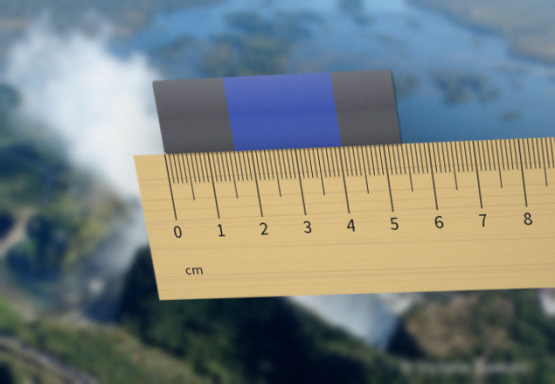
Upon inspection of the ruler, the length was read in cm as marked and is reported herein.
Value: 5.4 cm
